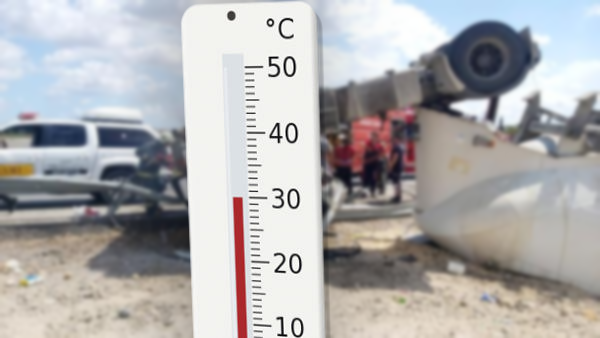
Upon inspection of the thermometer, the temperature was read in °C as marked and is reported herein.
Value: 30 °C
